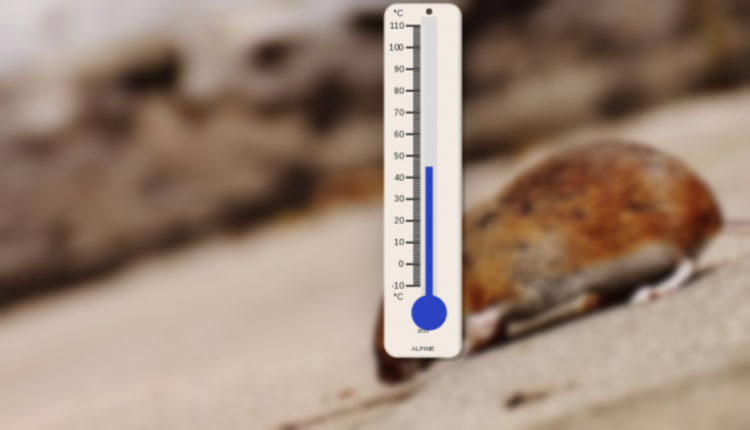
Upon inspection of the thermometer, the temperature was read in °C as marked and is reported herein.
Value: 45 °C
